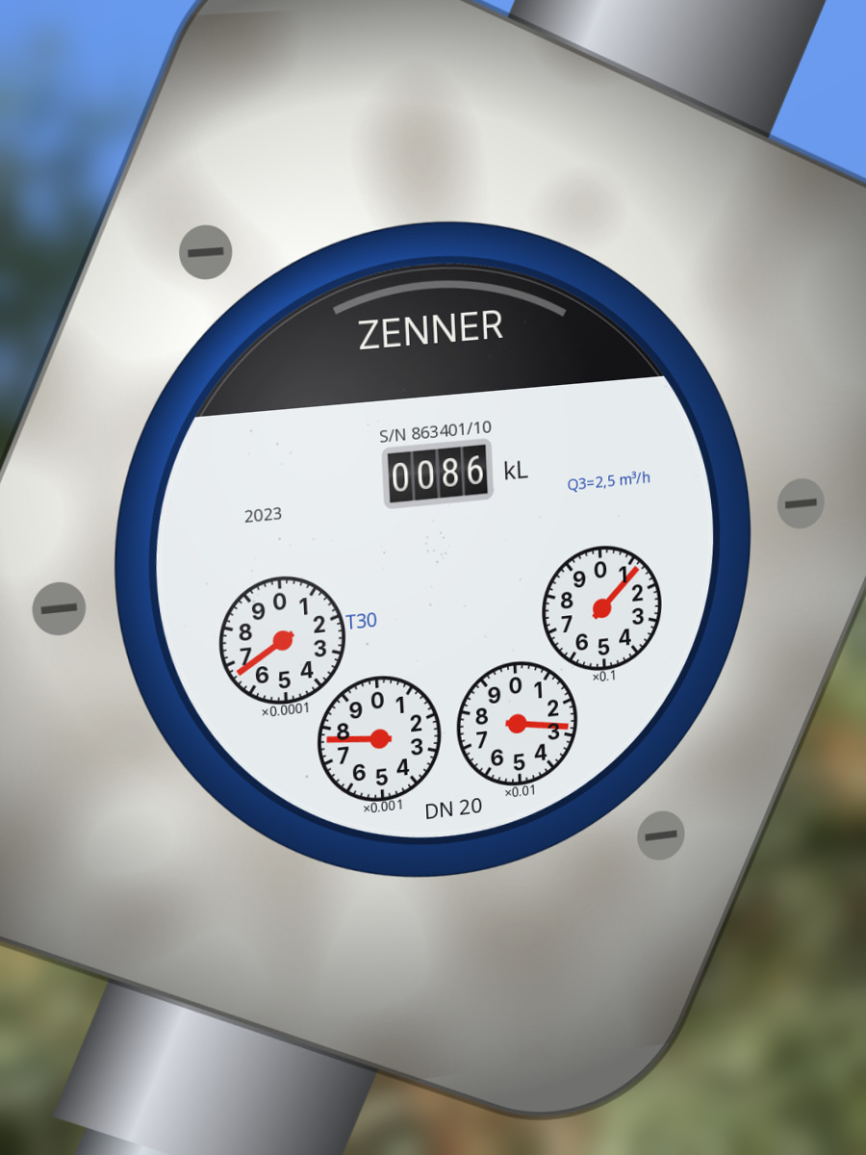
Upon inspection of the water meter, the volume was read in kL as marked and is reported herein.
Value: 86.1276 kL
